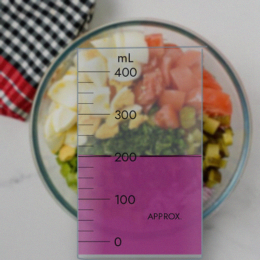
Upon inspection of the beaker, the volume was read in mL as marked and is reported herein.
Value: 200 mL
